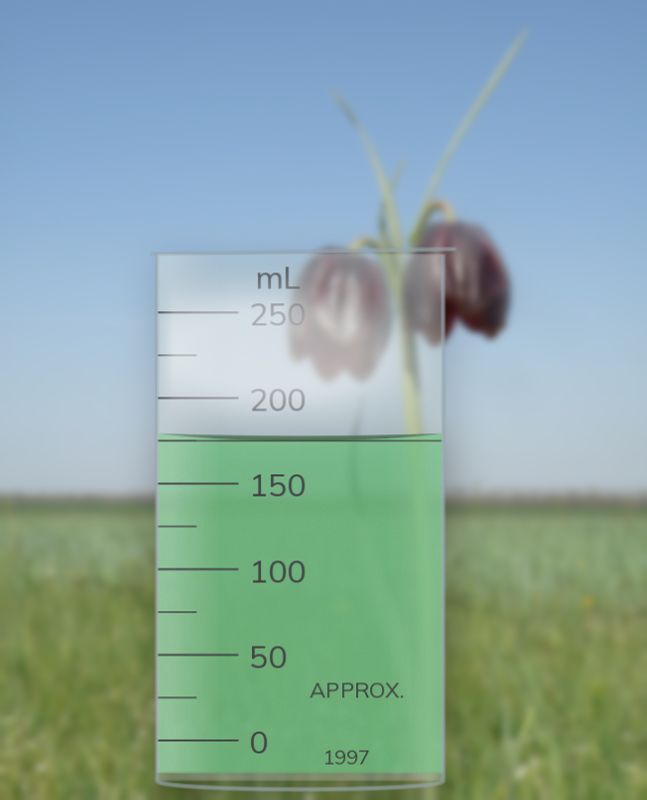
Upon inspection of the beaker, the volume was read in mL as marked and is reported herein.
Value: 175 mL
